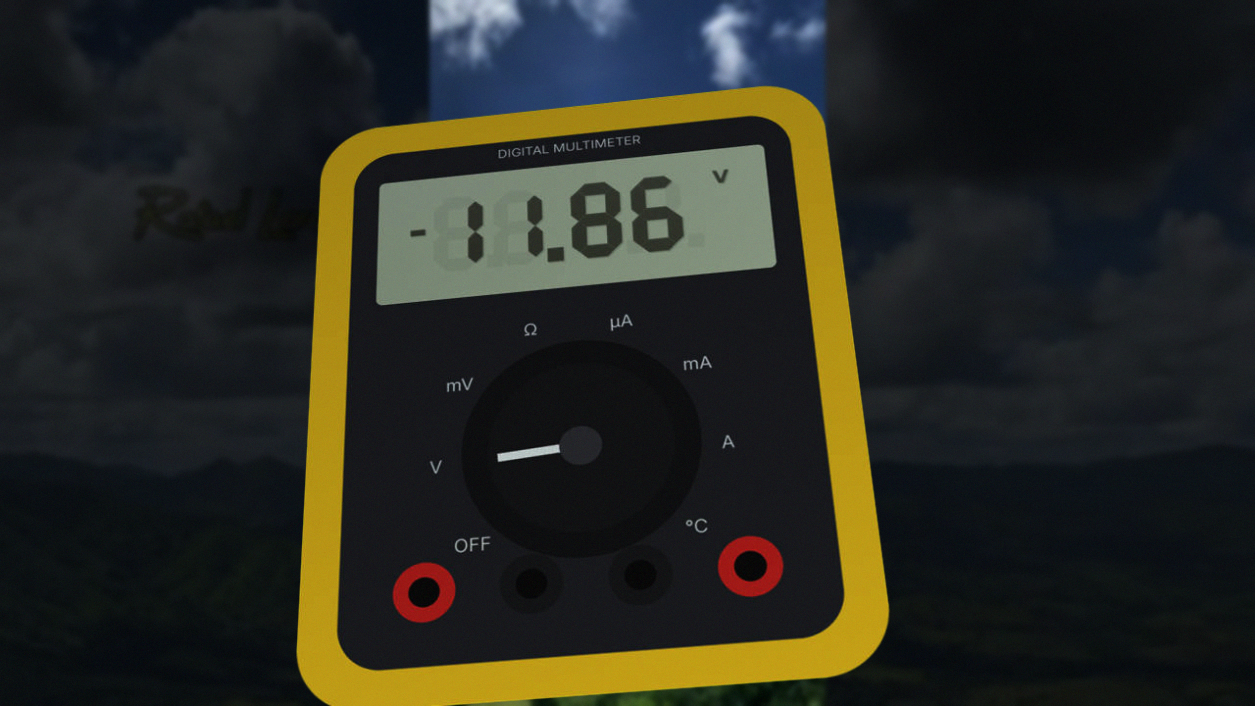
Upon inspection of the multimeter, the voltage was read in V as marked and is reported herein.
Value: -11.86 V
